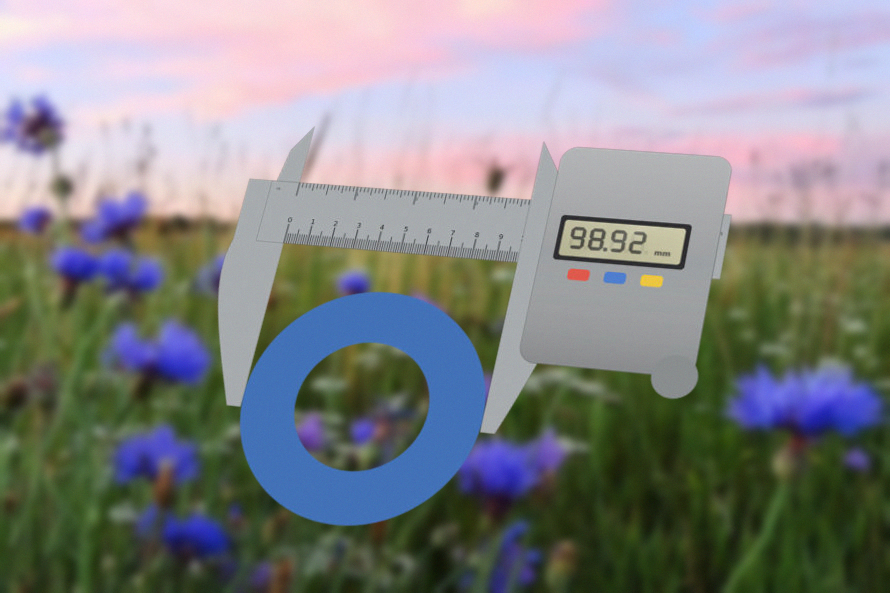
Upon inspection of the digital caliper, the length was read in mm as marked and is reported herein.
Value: 98.92 mm
